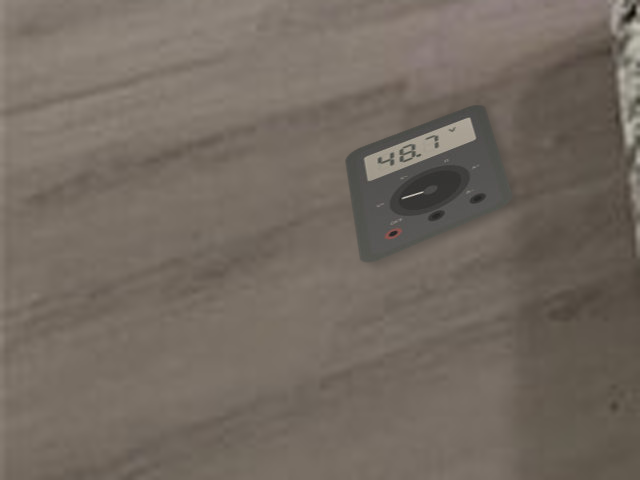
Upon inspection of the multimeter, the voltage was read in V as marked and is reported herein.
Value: 48.7 V
